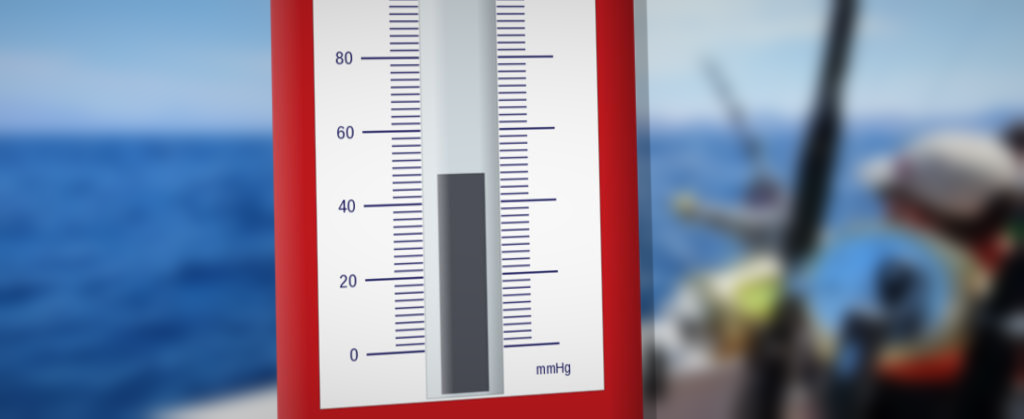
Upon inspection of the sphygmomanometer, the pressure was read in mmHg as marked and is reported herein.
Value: 48 mmHg
